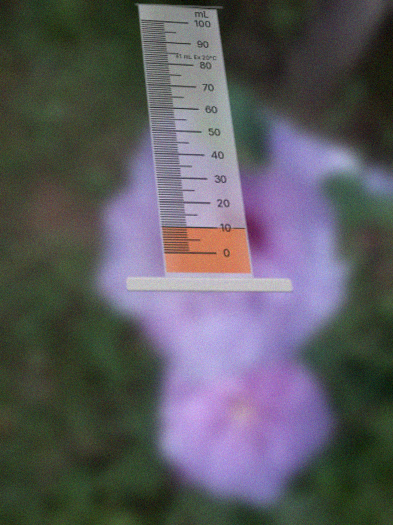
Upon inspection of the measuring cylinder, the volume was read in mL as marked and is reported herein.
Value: 10 mL
